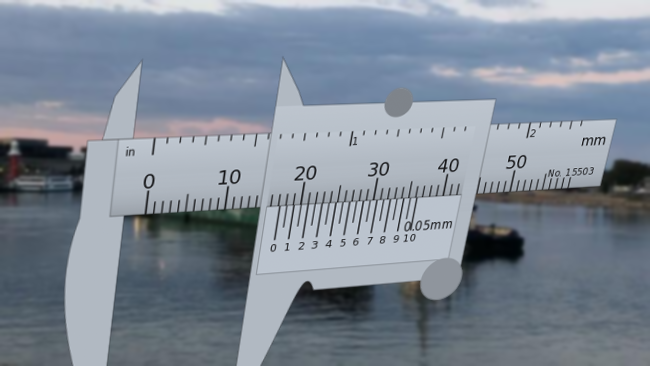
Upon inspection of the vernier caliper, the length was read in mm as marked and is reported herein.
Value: 17.2 mm
